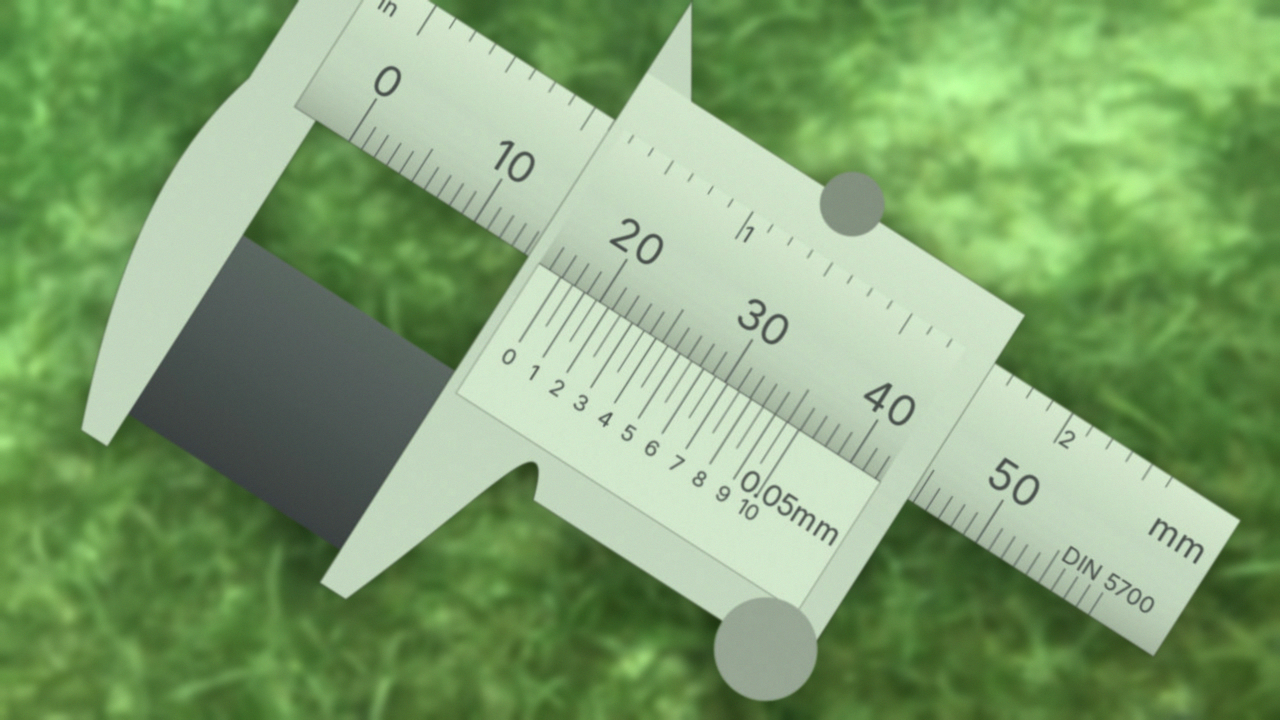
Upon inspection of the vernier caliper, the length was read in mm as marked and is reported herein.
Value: 16.9 mm
